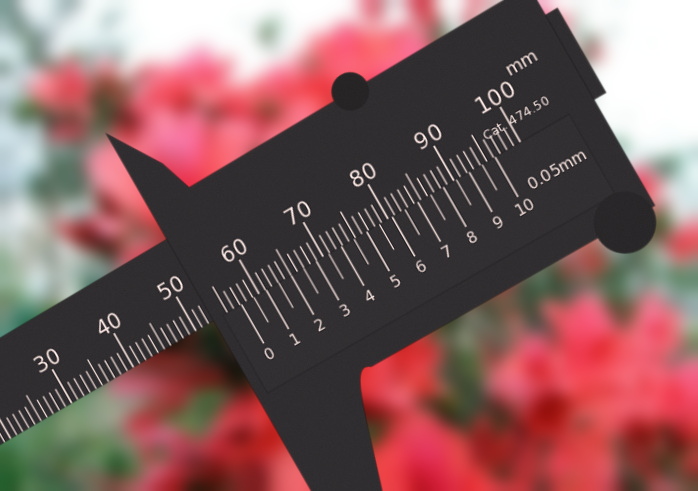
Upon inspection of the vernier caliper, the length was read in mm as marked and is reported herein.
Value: 57.2 mm
